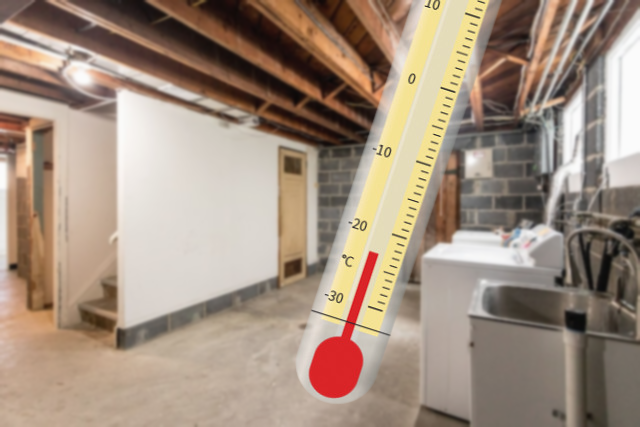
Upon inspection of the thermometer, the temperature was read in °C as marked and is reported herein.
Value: -23 °C
